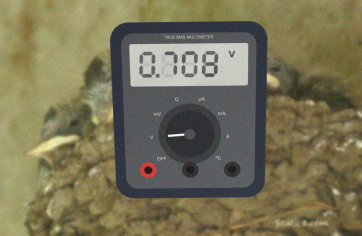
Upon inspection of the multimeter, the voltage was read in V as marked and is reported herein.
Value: 0.708 V
